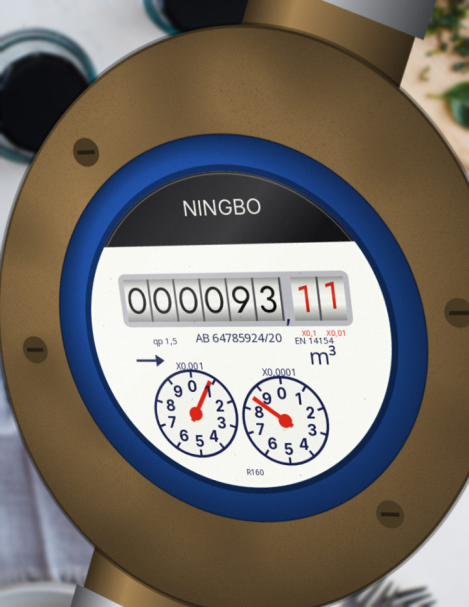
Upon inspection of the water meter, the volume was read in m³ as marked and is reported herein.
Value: 93.1108 m³
